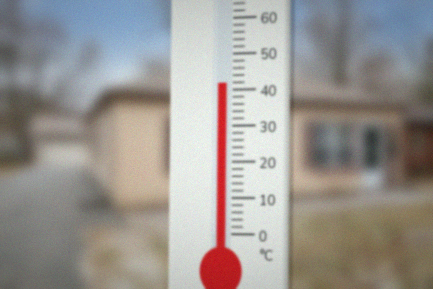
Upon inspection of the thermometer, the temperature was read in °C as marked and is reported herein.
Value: 42 °C
